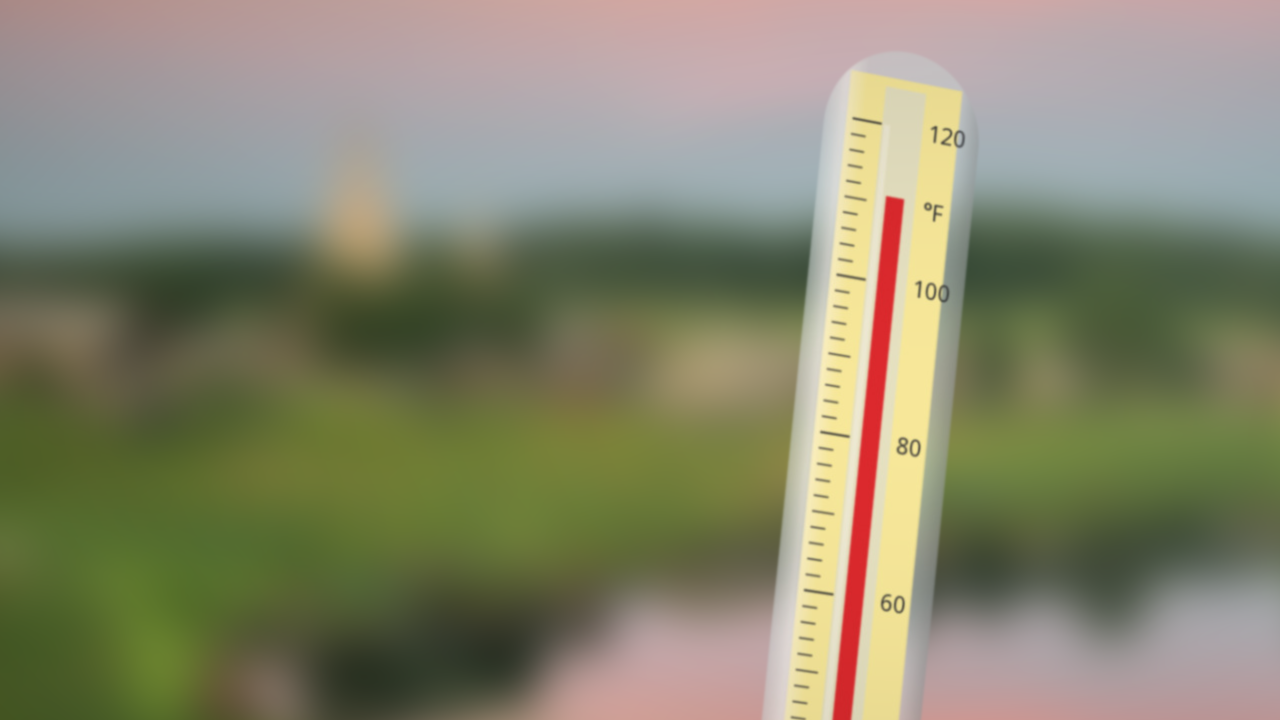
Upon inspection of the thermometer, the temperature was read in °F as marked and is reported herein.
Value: 111 °F
